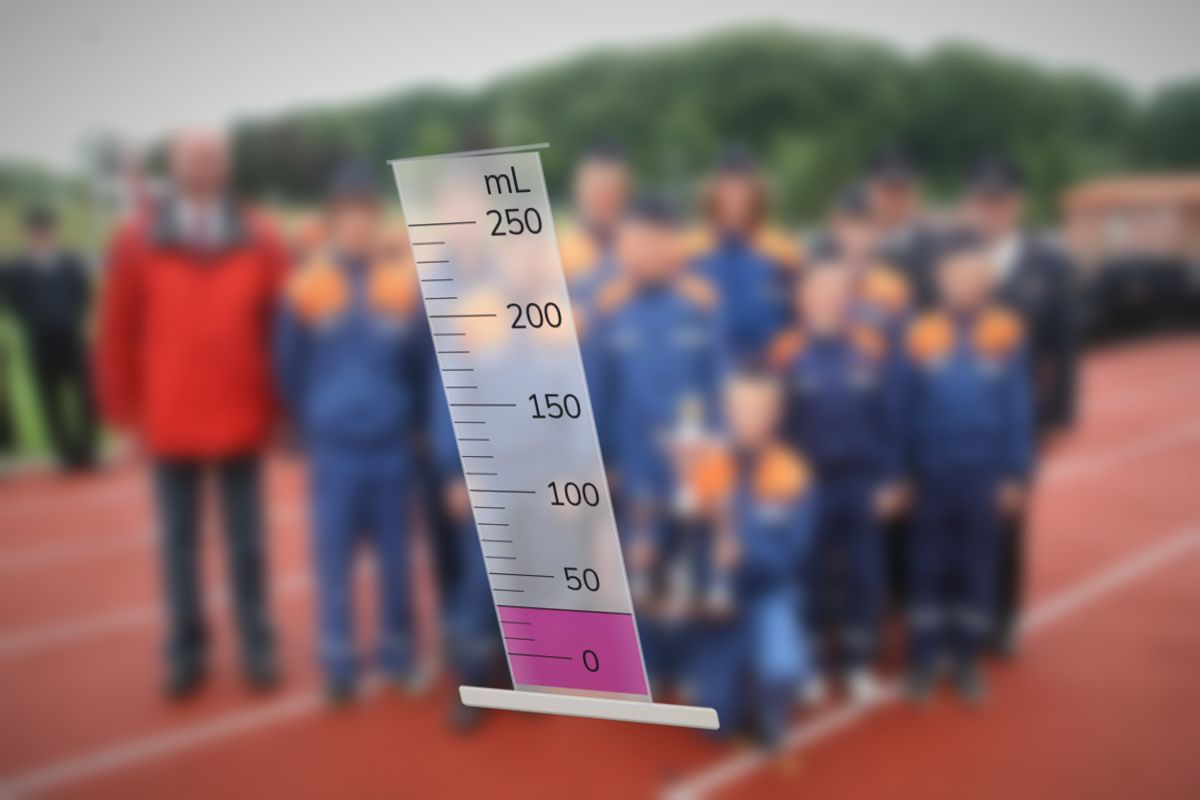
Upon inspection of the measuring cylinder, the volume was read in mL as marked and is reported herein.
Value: 30 mL
